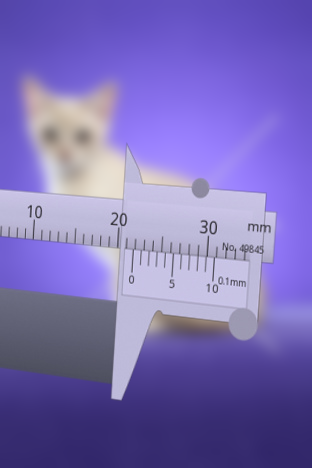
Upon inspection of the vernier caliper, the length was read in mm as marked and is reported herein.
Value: 21.8 mm
